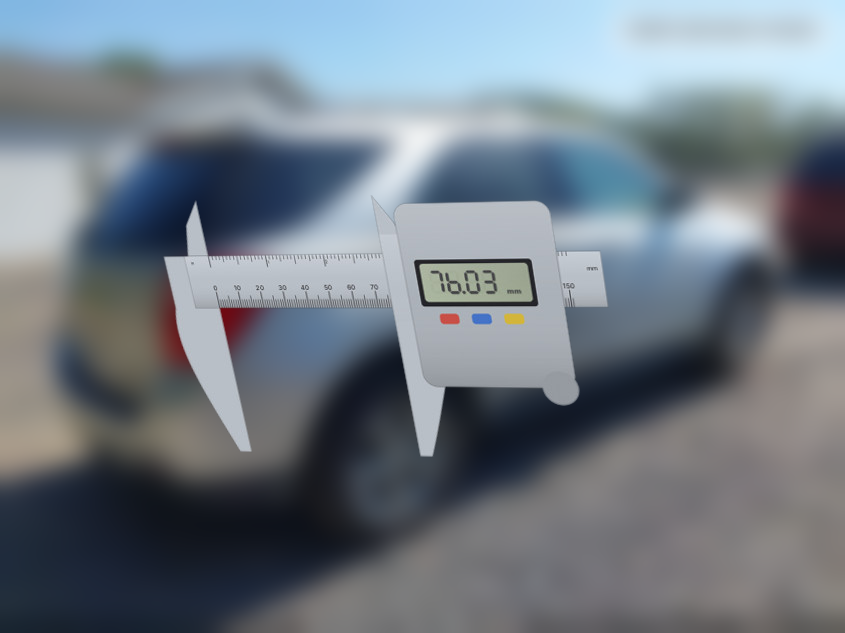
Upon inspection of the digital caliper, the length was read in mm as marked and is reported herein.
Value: 76.03 mm
